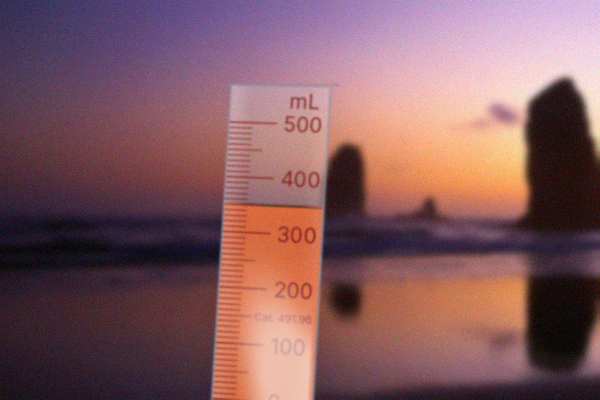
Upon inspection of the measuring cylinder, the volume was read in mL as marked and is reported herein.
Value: 350 mL
